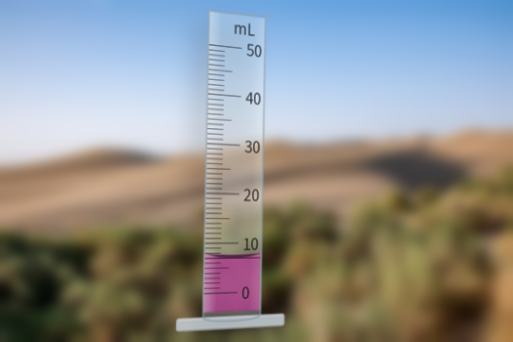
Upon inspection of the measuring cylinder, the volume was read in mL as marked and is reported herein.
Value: 7 mL
